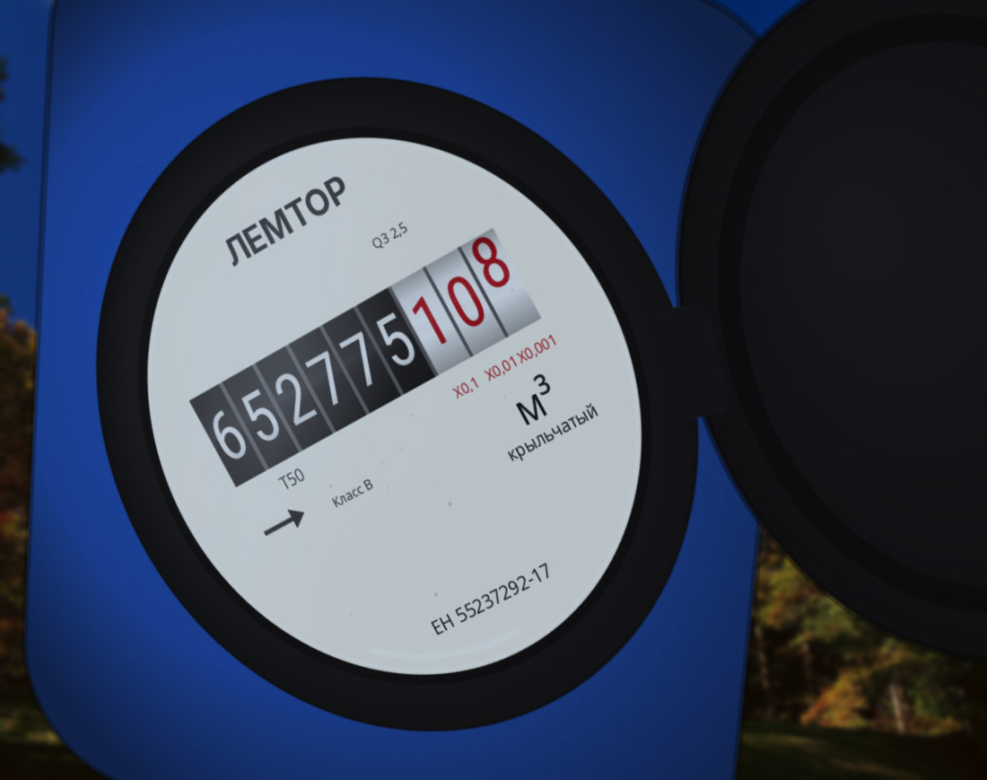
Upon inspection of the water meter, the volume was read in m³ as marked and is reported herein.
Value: 652775.108 m³
